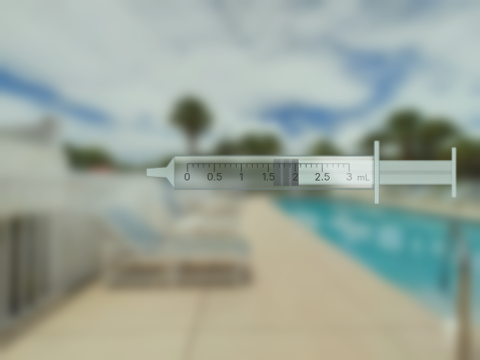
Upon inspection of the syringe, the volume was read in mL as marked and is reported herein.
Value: 1.6 mL
